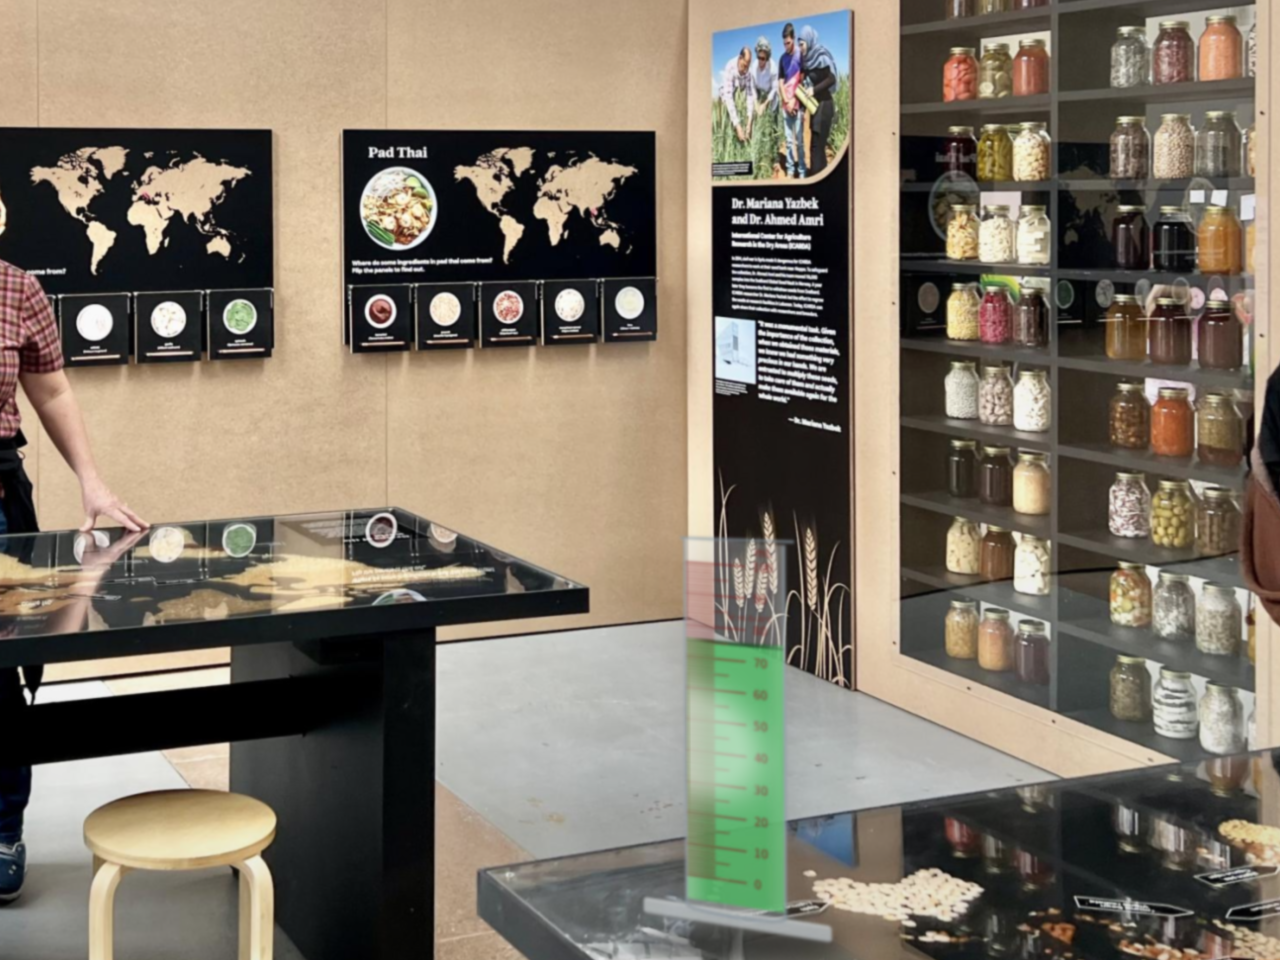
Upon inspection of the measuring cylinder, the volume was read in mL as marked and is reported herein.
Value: 75 mL
